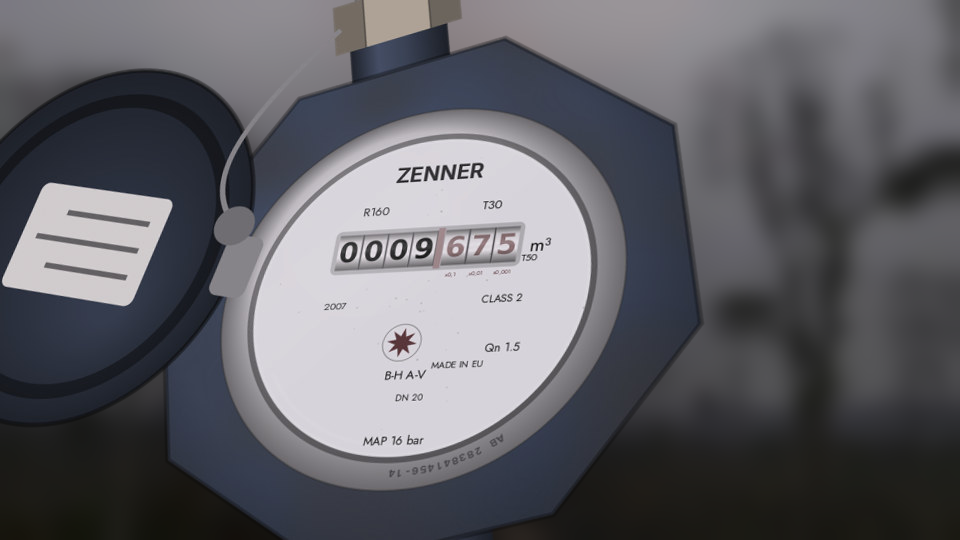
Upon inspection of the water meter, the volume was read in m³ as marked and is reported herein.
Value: 9.675 m³
